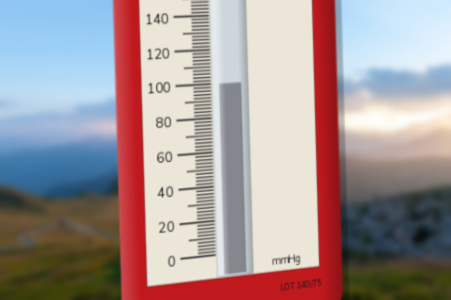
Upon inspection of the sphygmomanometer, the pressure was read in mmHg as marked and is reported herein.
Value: 100 mmHg
